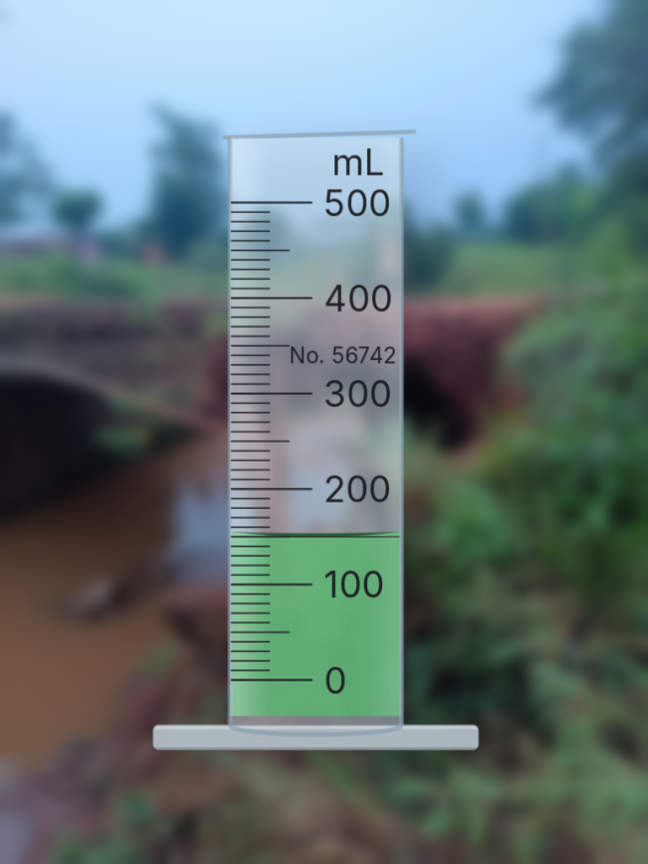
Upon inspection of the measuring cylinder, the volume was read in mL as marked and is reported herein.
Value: 150 mL
